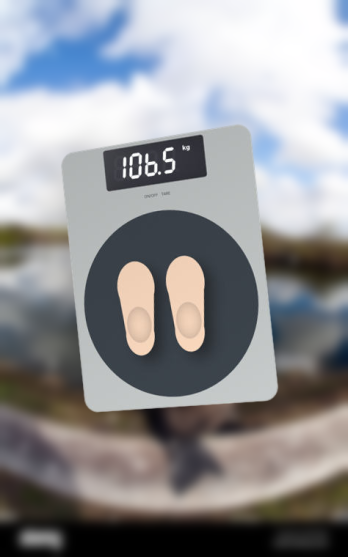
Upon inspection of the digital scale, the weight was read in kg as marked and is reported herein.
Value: 106.5 kg
